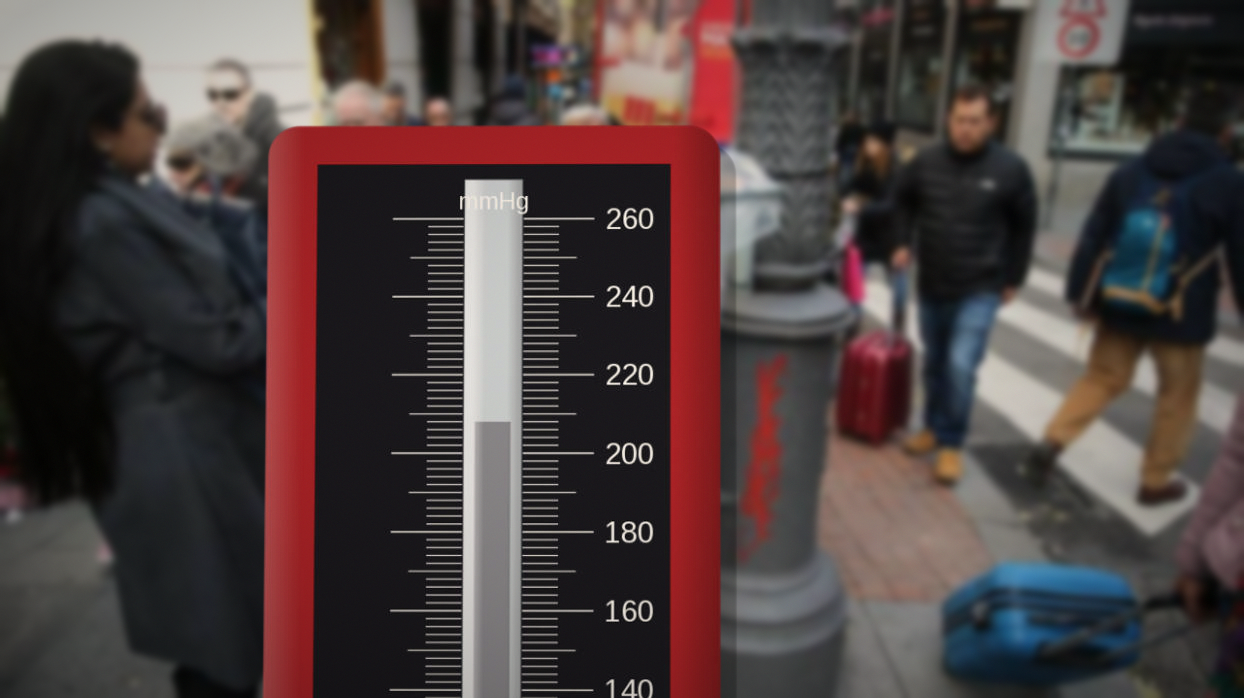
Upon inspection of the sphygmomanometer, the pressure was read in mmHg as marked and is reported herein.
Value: 208 mmHg
